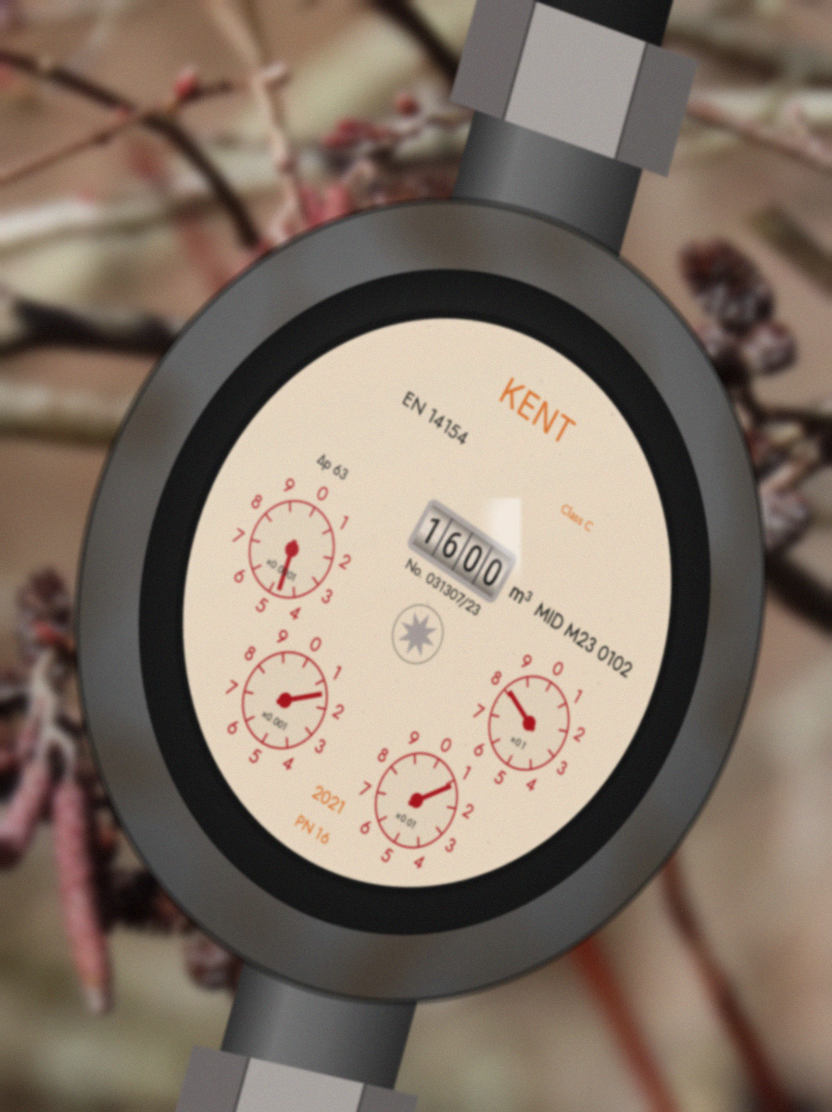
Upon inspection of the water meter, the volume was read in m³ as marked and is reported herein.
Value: 1600.8114 m³
